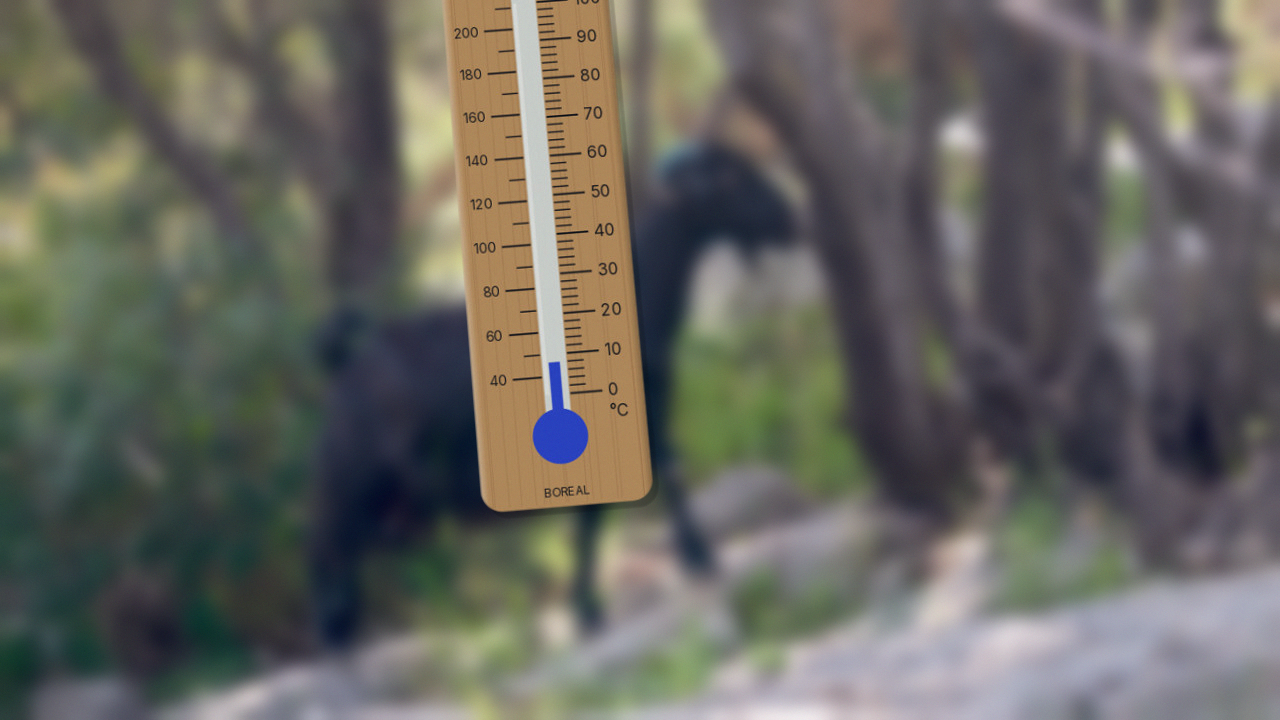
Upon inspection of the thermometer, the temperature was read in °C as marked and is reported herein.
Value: 8 °C
